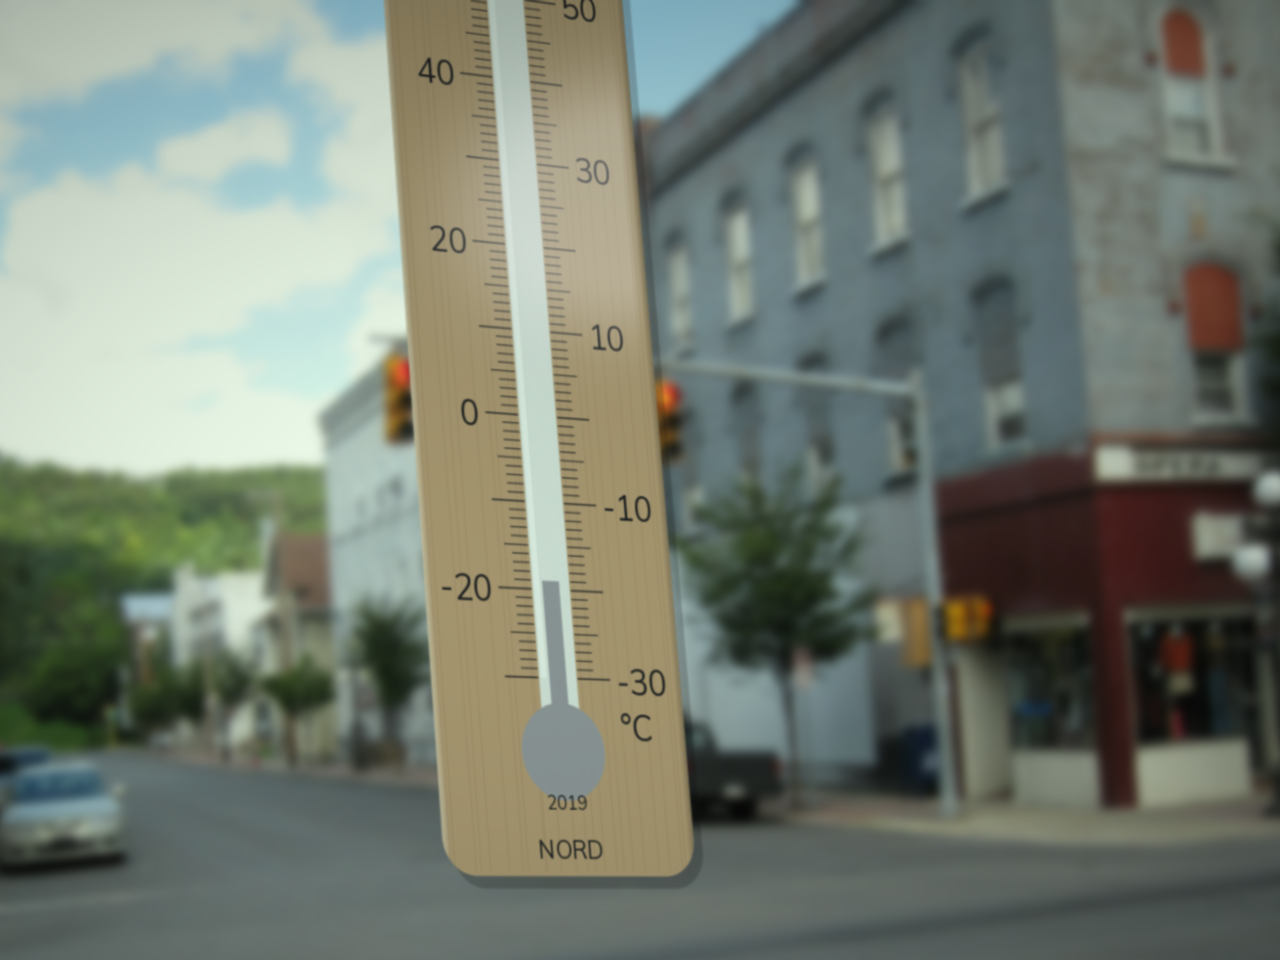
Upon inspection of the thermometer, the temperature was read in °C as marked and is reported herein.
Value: -19 °C
